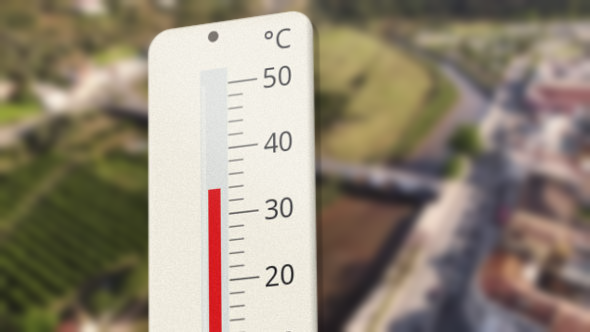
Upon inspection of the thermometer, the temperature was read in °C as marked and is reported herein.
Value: 34 °C
